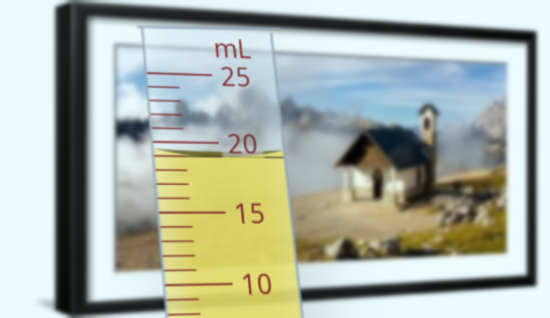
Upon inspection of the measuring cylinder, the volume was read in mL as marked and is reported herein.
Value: 19 mL
